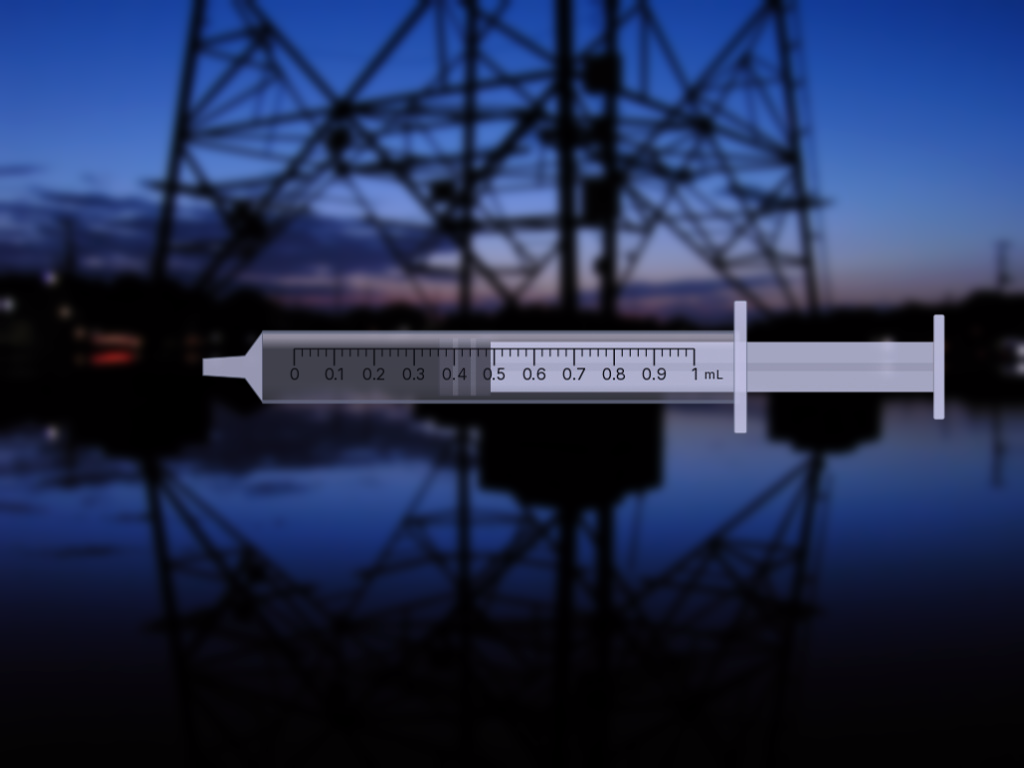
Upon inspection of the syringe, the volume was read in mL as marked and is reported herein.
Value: 0.36 mL
